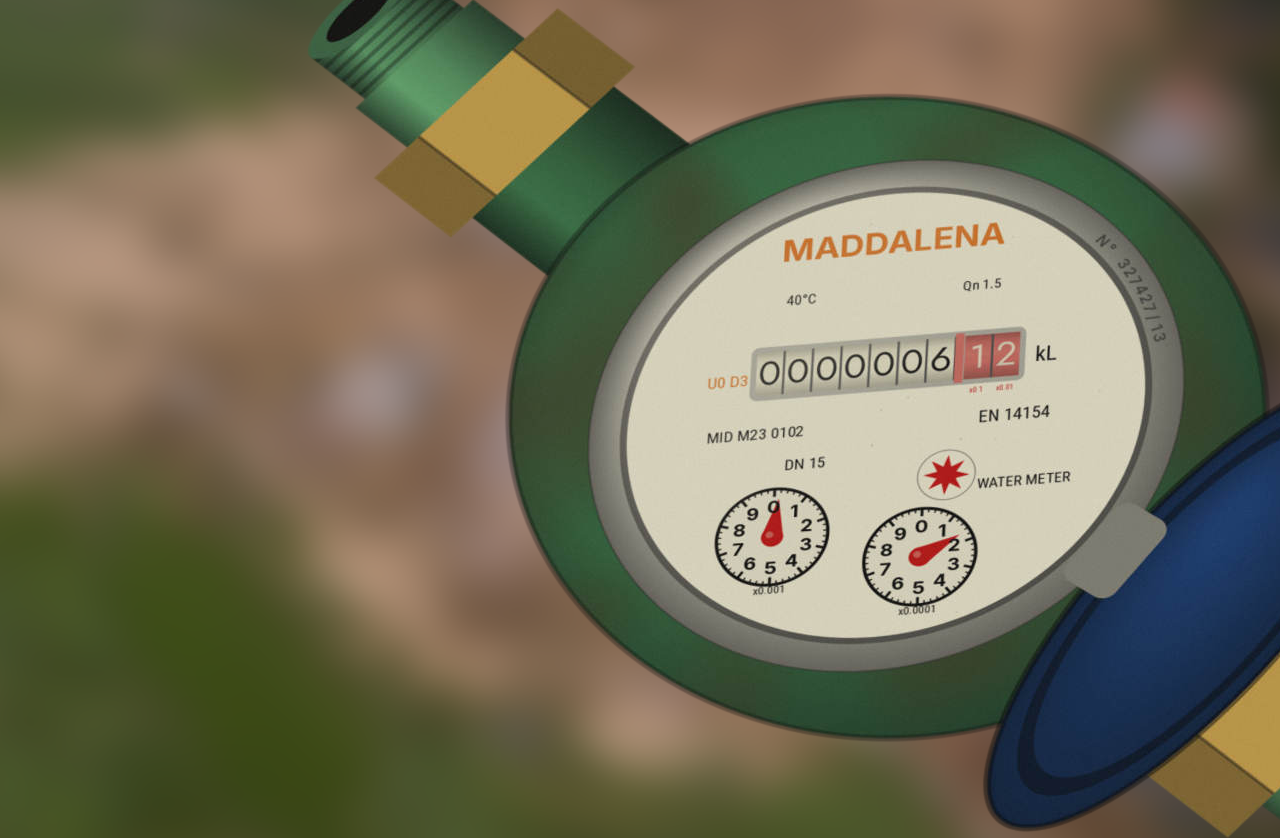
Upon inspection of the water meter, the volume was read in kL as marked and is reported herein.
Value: 6.1201 kL
